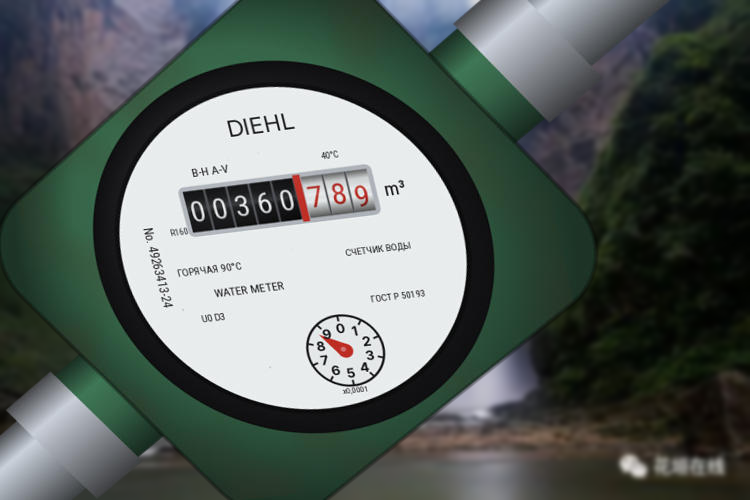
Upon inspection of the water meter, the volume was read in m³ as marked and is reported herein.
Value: 360.7888 m³
